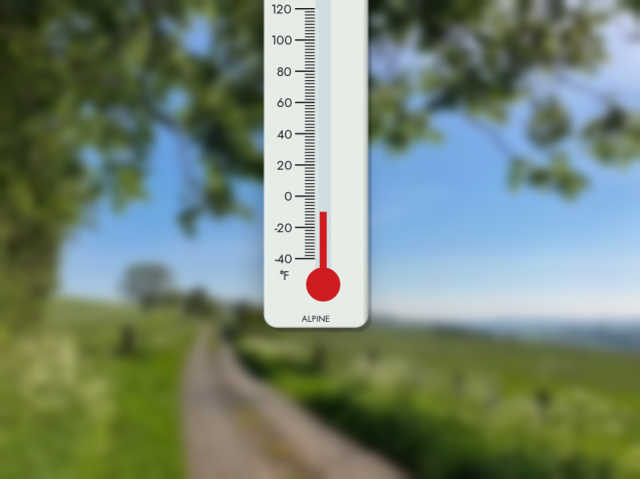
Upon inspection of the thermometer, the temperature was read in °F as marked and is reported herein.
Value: -10 °F
